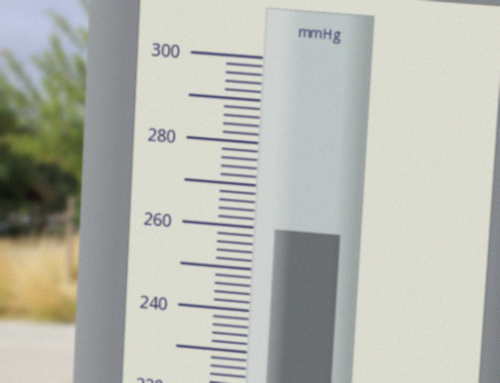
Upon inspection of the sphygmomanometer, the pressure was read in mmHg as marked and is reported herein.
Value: 260 mmHg
